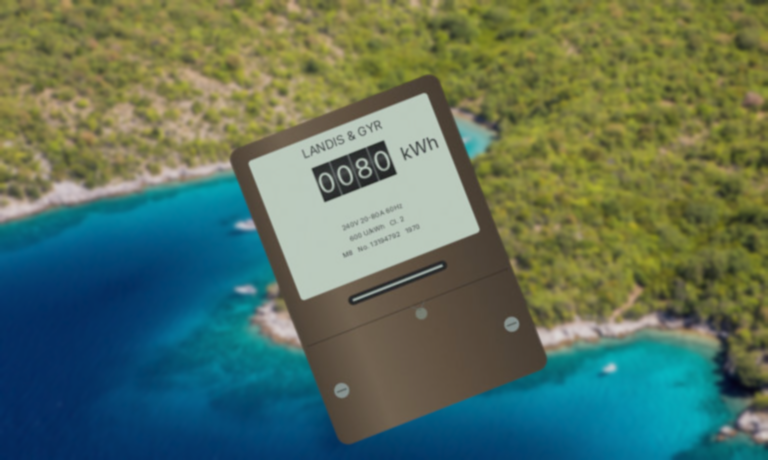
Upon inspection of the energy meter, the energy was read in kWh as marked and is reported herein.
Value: 80 kWh
